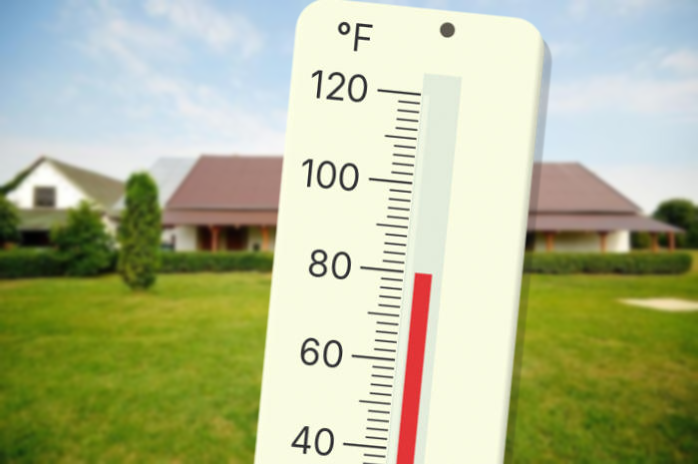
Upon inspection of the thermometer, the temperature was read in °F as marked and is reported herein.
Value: 80 °F
